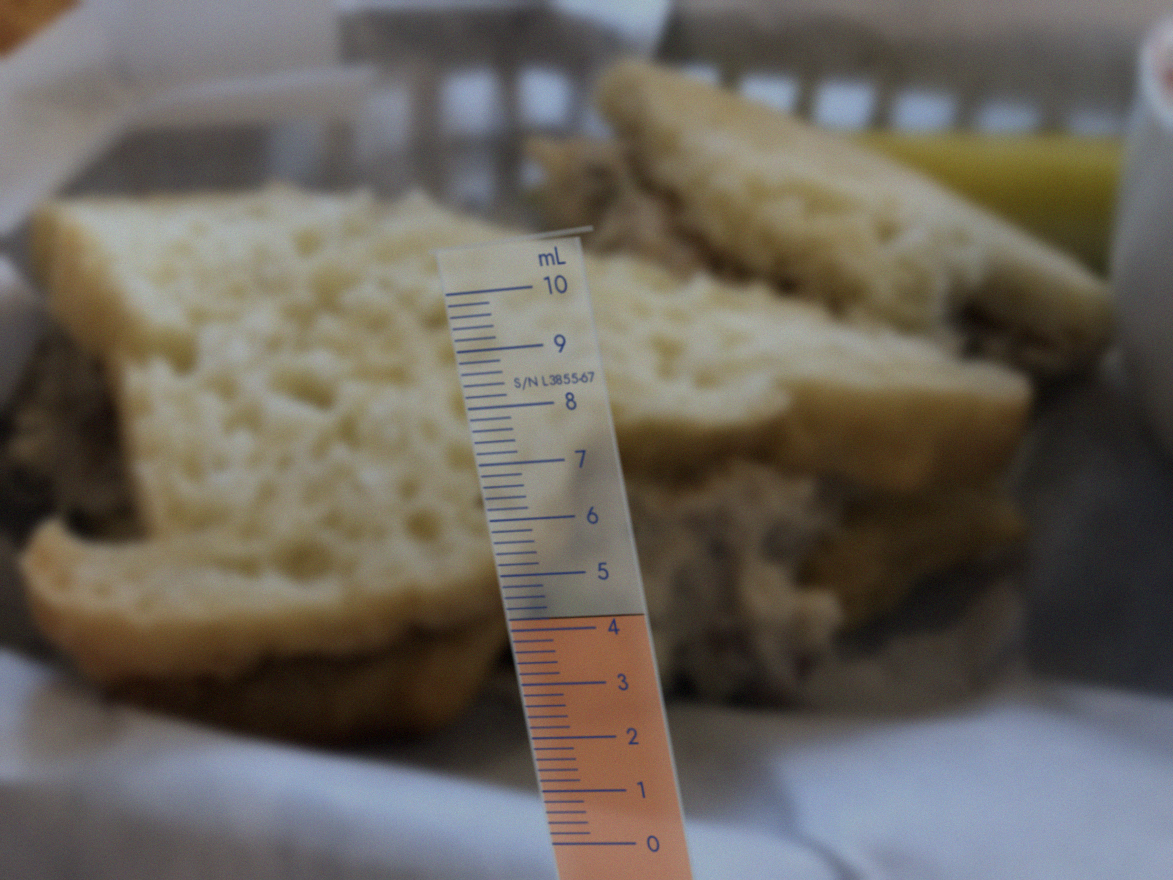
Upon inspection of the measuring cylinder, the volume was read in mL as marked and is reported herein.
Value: 4.2 mL
